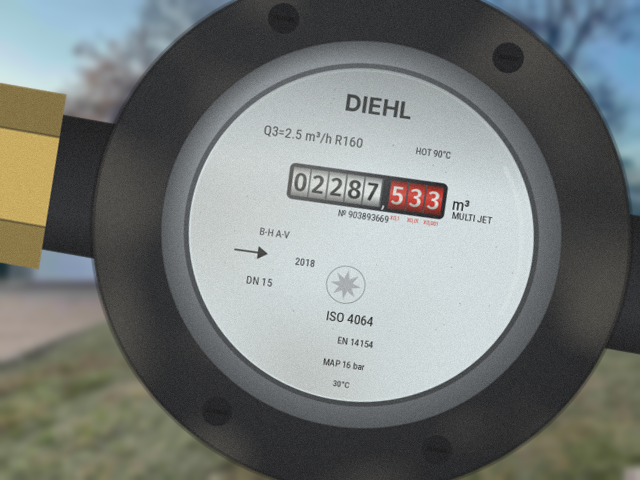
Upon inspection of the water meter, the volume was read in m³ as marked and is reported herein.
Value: 2287.533 m³
